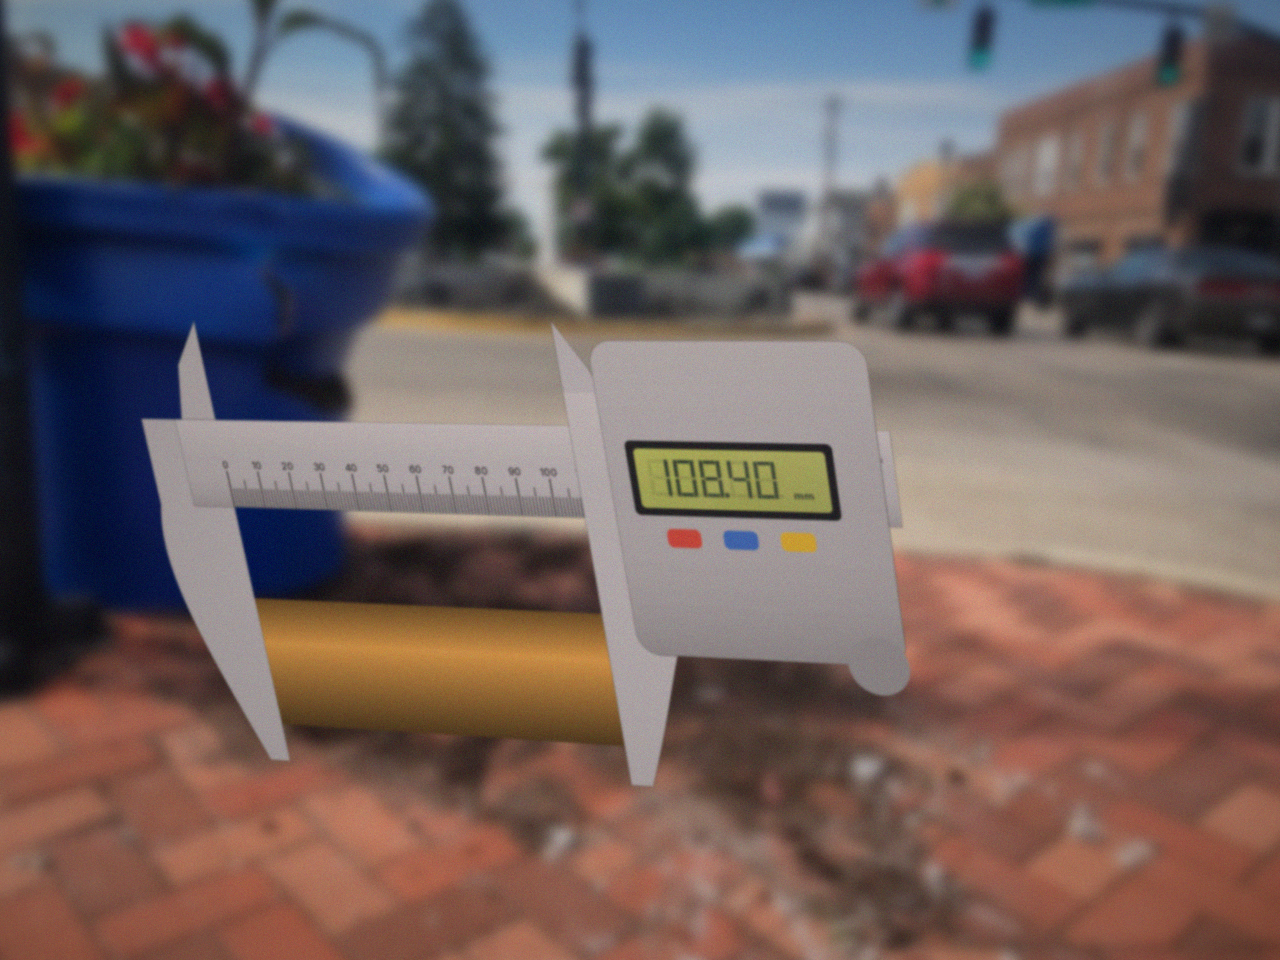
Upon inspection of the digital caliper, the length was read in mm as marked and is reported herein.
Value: 108.40 mm
